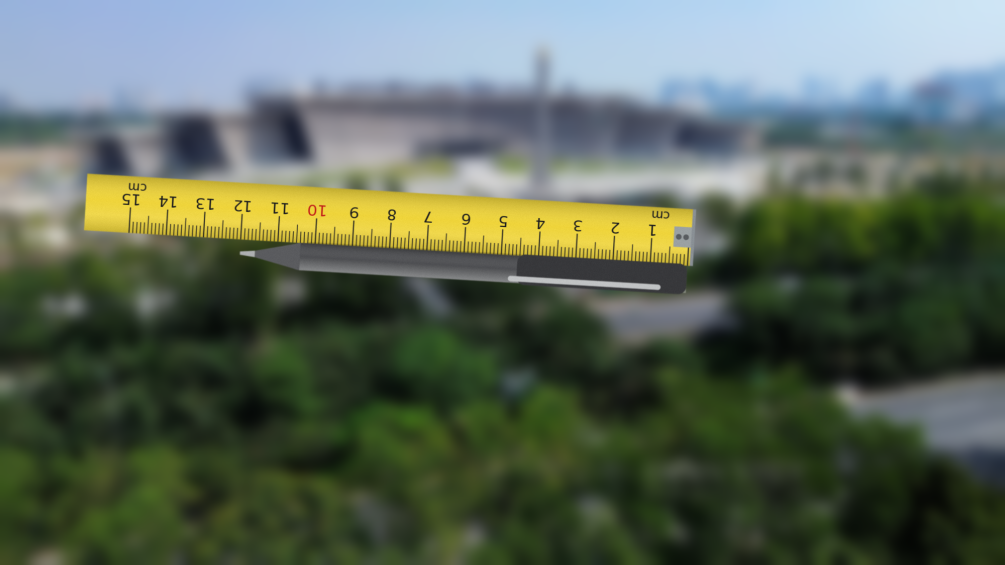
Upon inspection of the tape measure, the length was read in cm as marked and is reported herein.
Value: 12 cm
